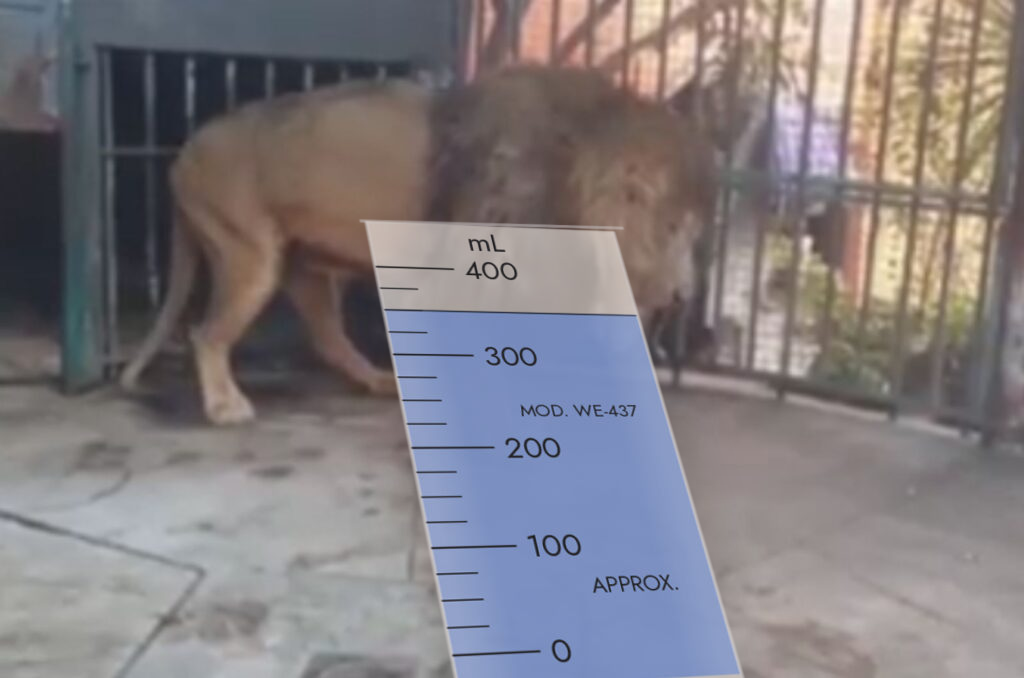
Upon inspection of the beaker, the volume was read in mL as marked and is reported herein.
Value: 350 mL
